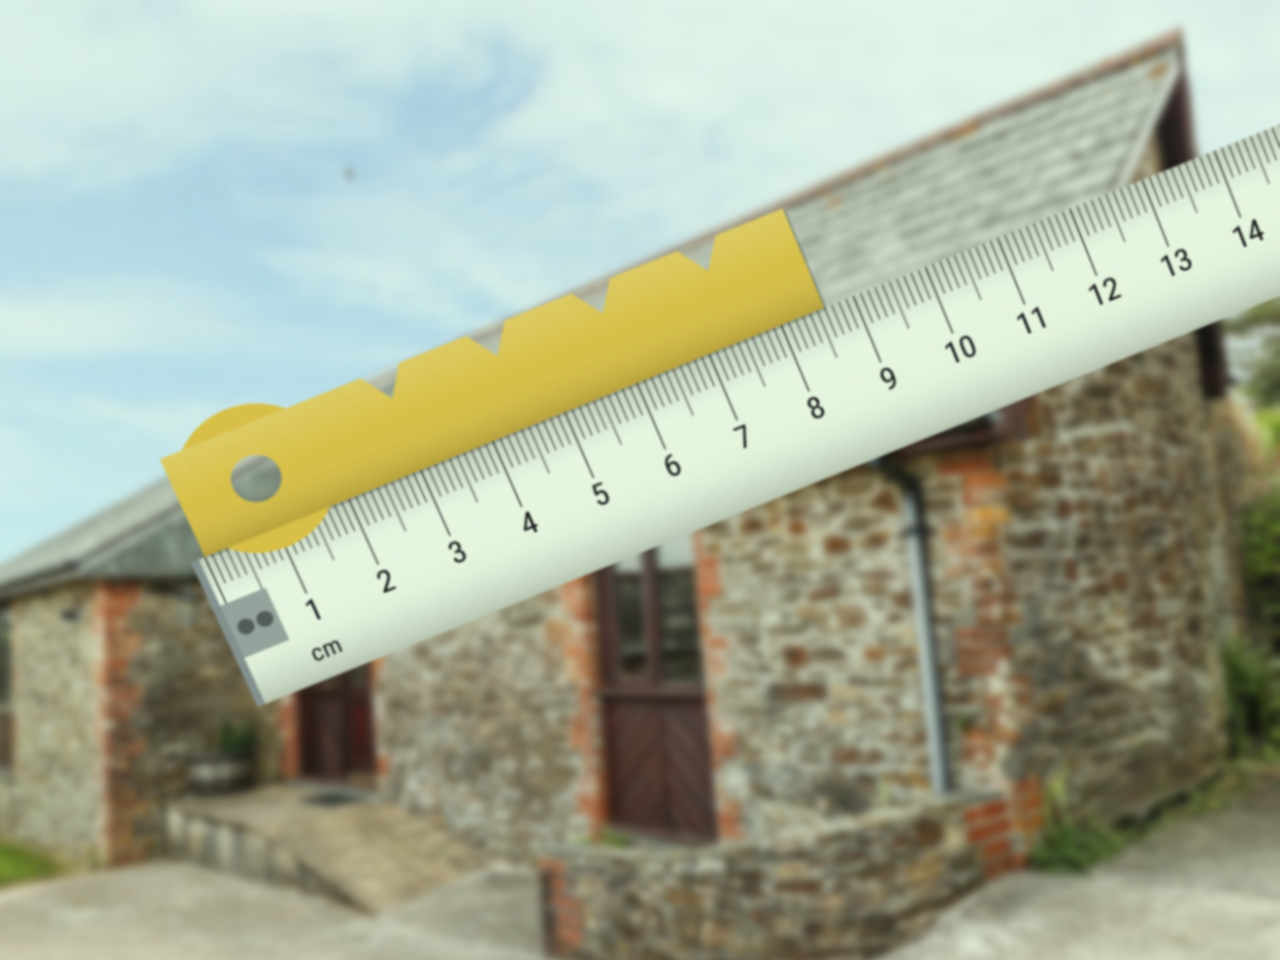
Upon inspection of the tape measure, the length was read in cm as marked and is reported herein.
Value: 8.6 cm
